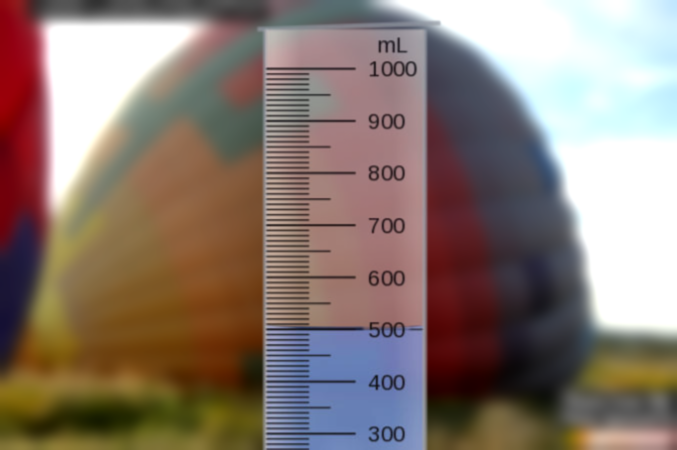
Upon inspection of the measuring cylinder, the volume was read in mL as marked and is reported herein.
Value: 500 mL
